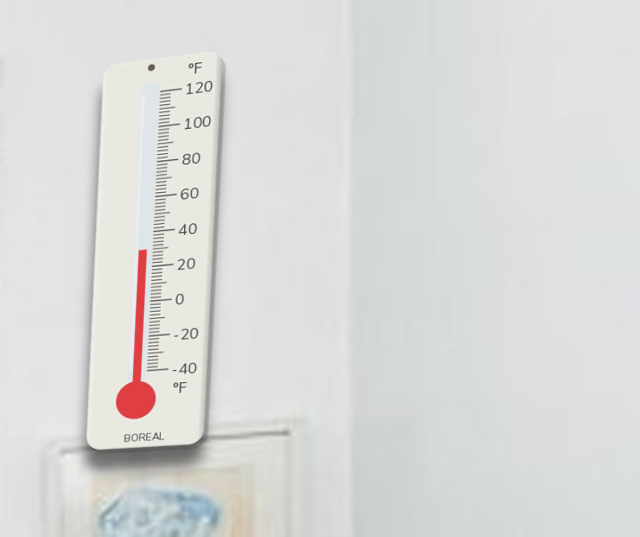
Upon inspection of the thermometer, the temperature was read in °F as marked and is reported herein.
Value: 30 °F
